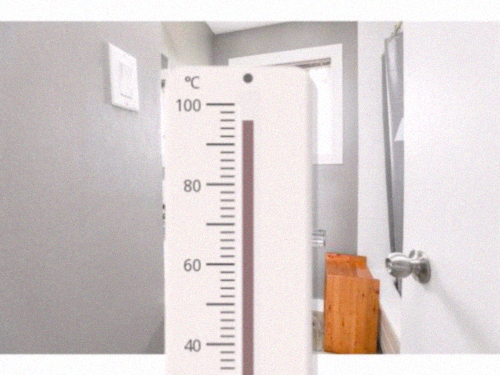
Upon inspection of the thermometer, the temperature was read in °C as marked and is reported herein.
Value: 96 °C
